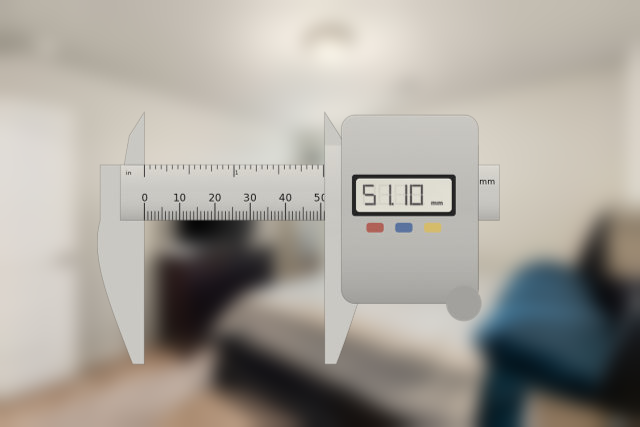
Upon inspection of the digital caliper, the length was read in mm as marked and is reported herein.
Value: 51.10 mm
